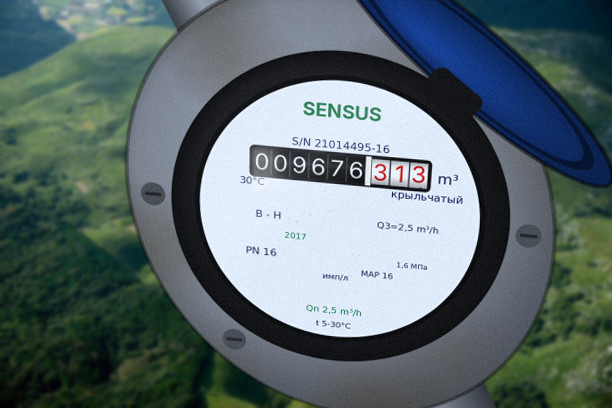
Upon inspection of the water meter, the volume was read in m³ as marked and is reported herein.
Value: 9676.313 m³
